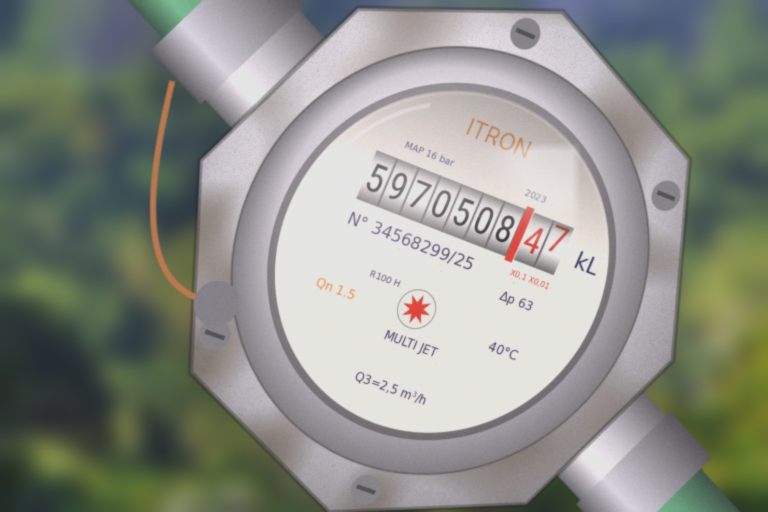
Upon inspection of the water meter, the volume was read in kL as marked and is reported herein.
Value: 5970508.47 kL
